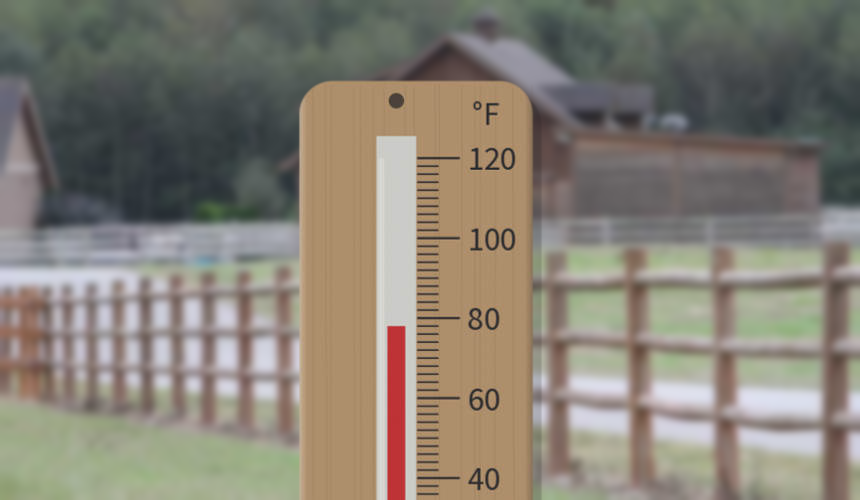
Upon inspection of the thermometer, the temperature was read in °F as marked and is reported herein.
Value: 78 °F
